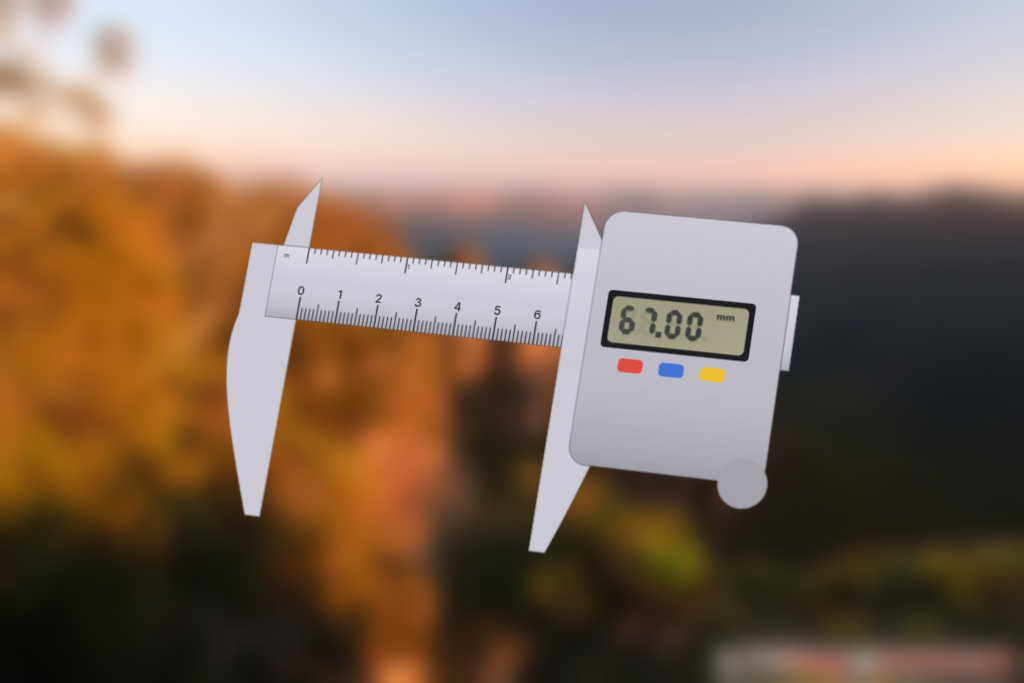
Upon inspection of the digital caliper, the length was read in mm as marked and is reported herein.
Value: 67.00 mm
